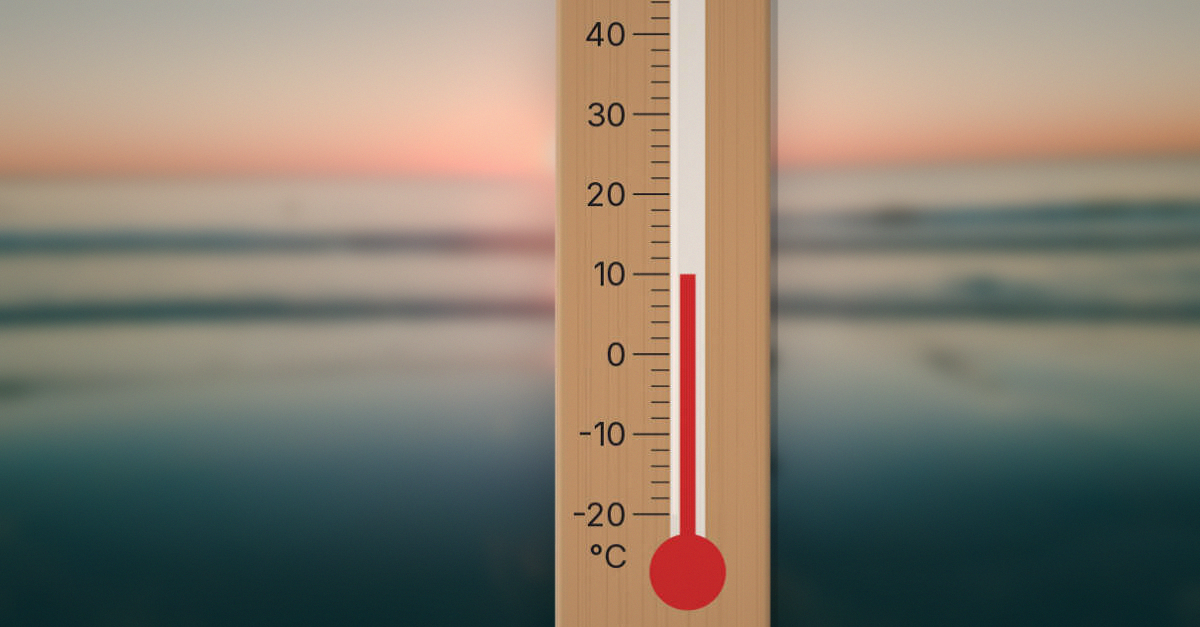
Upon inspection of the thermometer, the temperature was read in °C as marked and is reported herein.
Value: 10 °C
